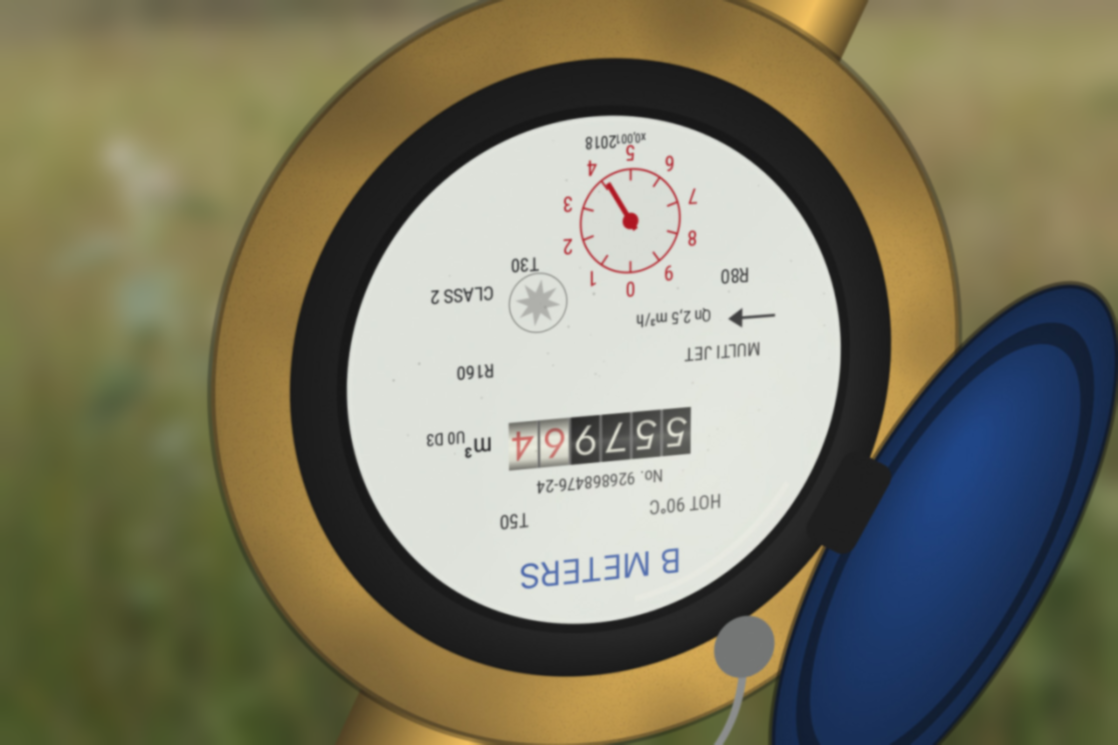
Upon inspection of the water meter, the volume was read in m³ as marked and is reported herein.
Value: 5579.644 m³
